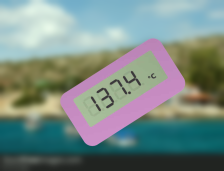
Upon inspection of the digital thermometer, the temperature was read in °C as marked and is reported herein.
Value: 137.4 °C
